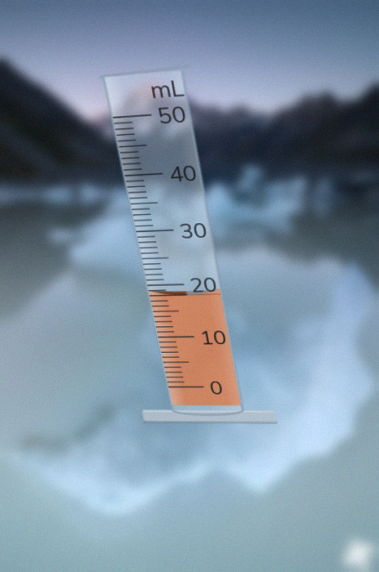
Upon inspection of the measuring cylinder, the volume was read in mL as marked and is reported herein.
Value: 18 mL
